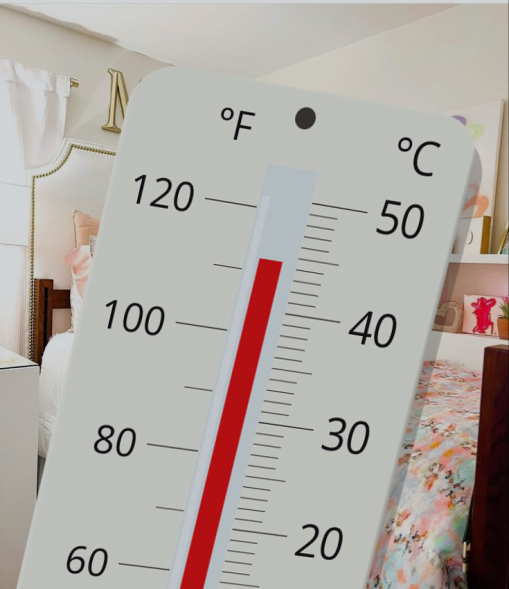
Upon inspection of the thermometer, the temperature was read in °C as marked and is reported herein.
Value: 44.5 °C
